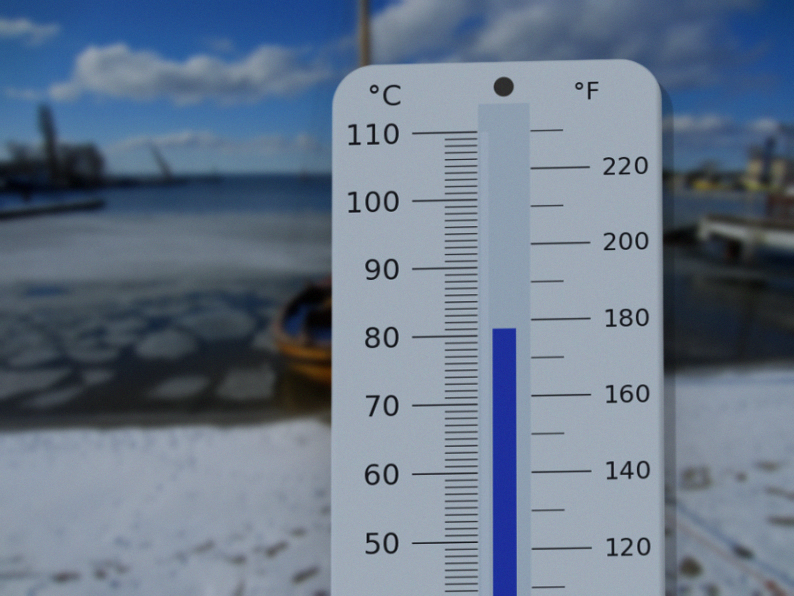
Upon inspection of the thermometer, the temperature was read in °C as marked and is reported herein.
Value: 81 °C
